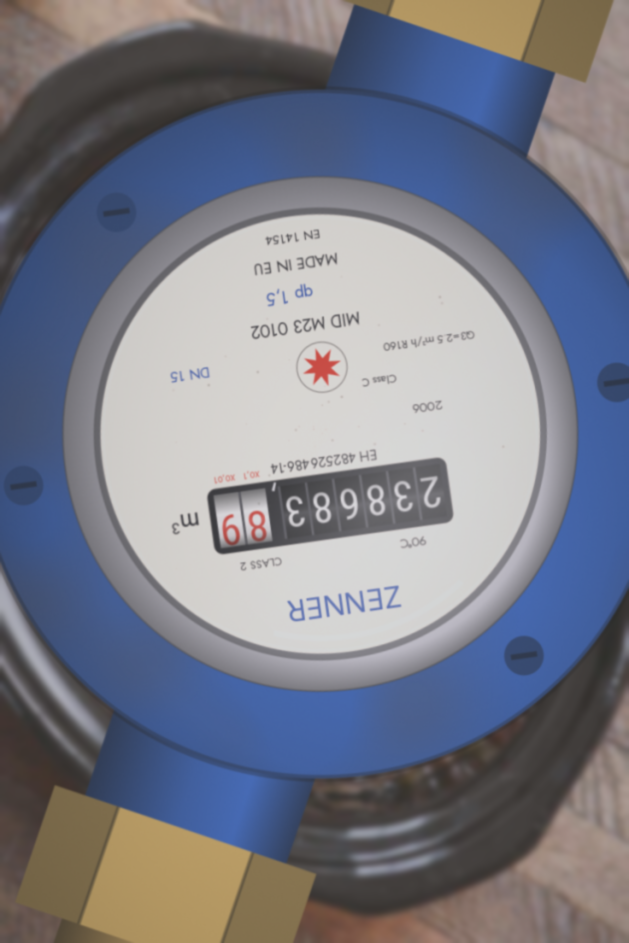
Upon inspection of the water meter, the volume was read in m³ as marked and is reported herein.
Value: 238683.89 m³
